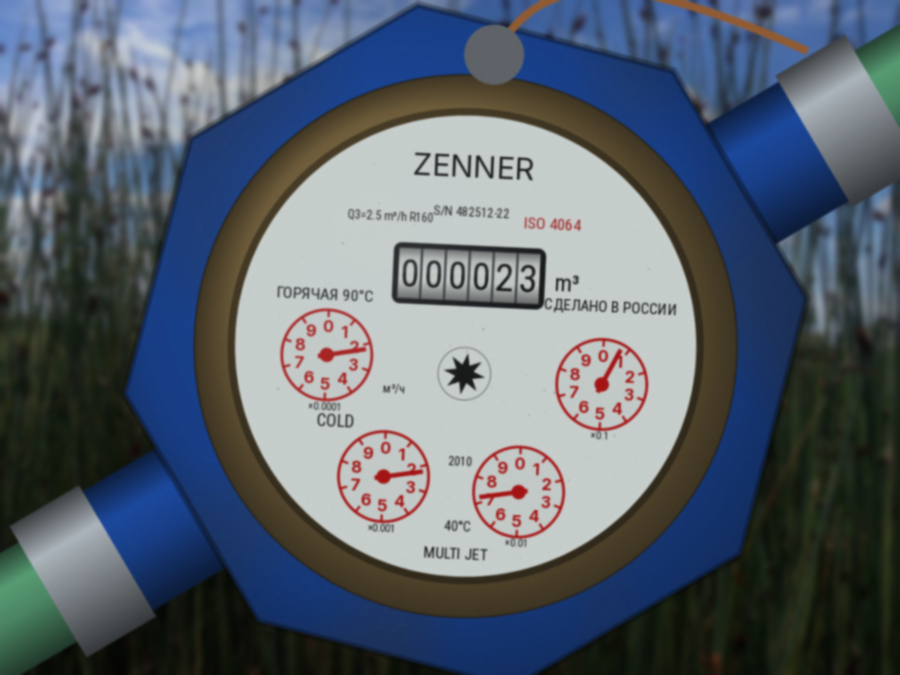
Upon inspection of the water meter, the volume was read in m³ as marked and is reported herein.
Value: 23.0722 m³
